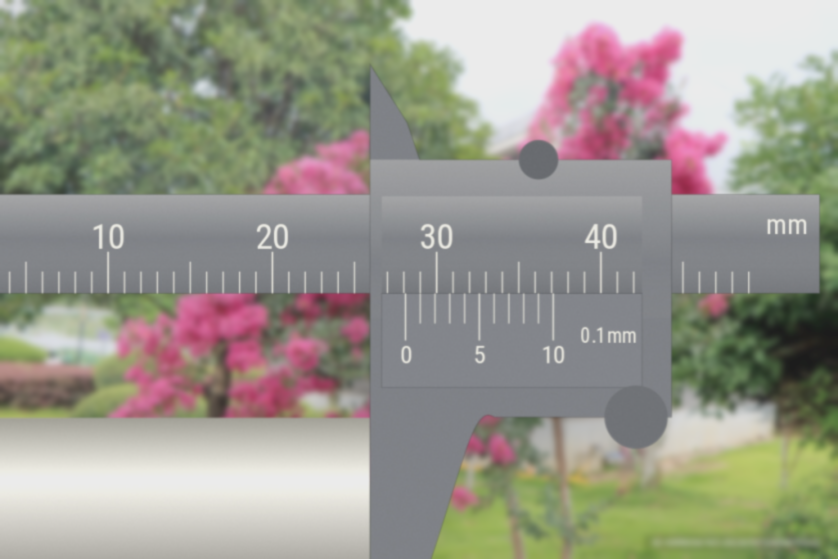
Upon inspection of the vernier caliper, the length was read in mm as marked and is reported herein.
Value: 28.1 mm
